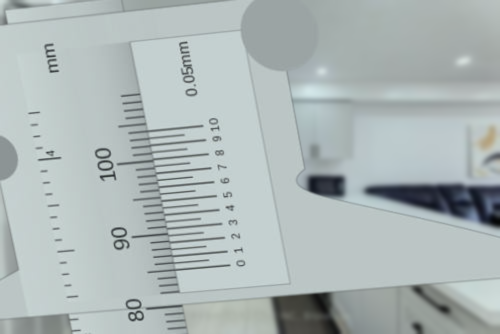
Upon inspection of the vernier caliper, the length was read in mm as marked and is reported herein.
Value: 85.0 mm
